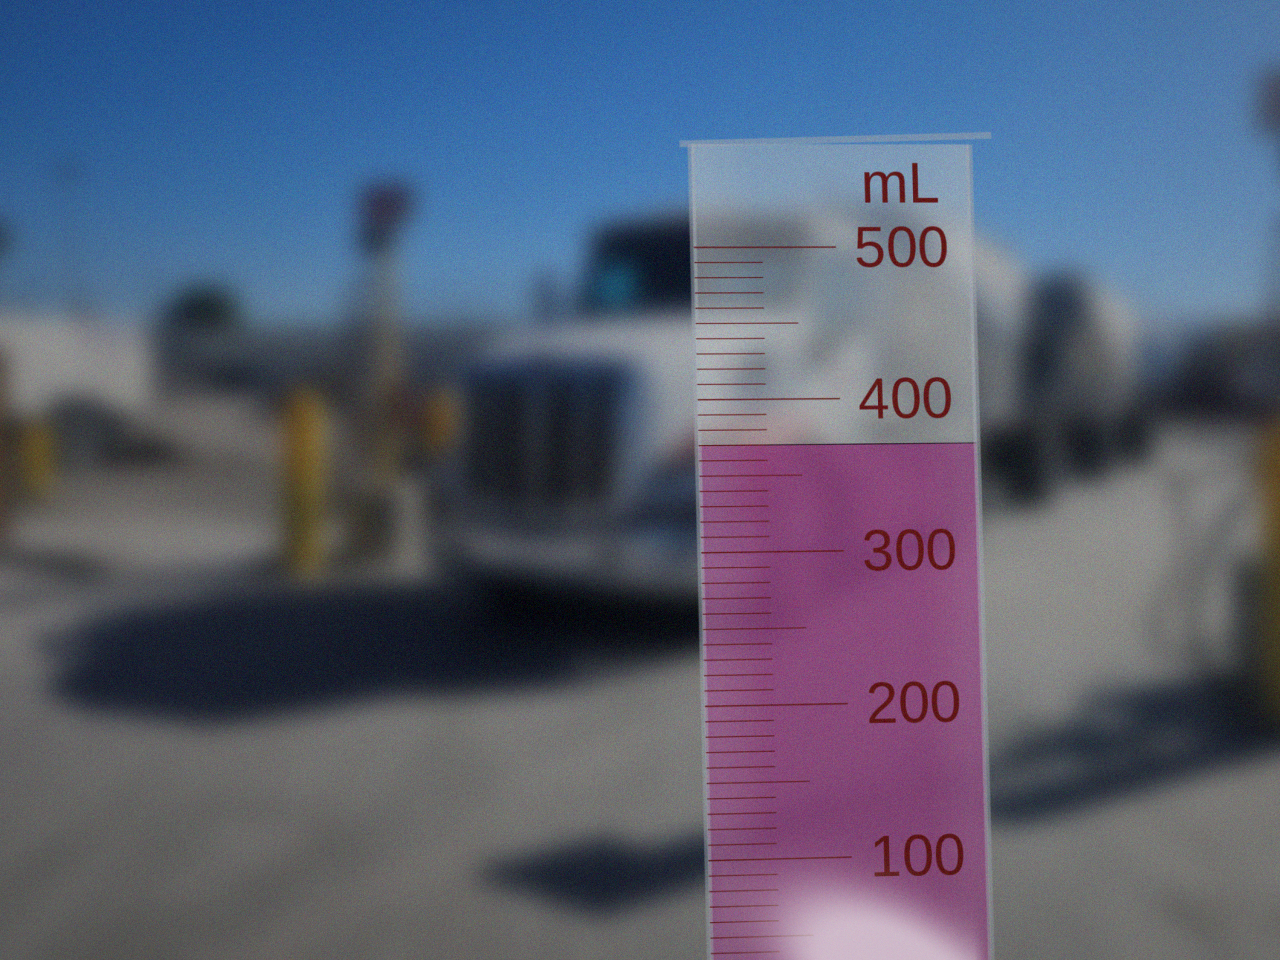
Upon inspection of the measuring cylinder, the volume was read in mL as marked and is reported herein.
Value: 370 mL
